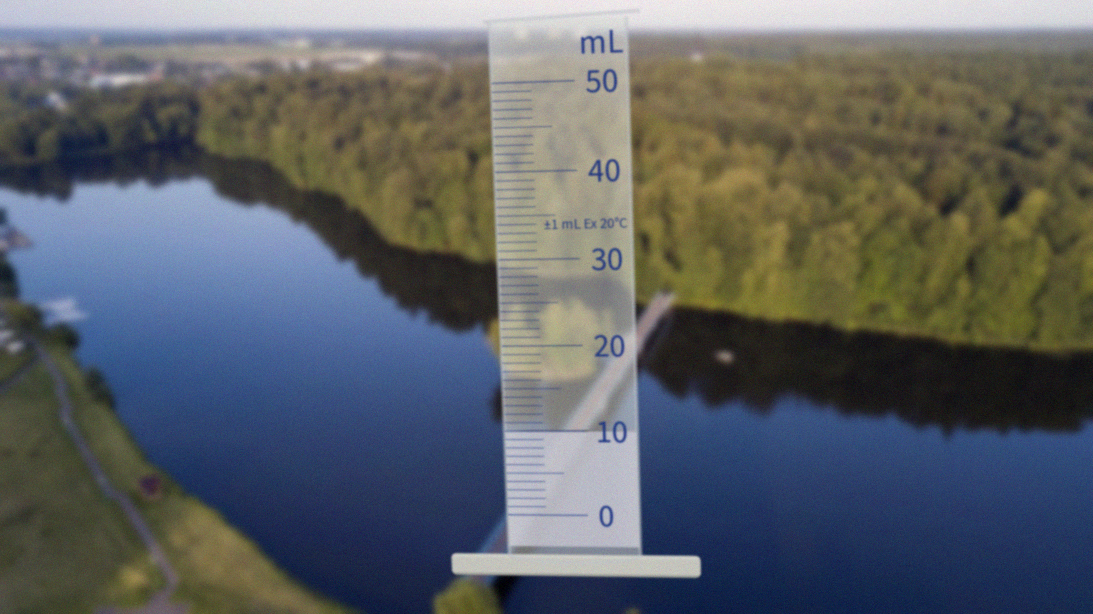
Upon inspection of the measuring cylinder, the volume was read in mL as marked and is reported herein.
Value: 10 mL
